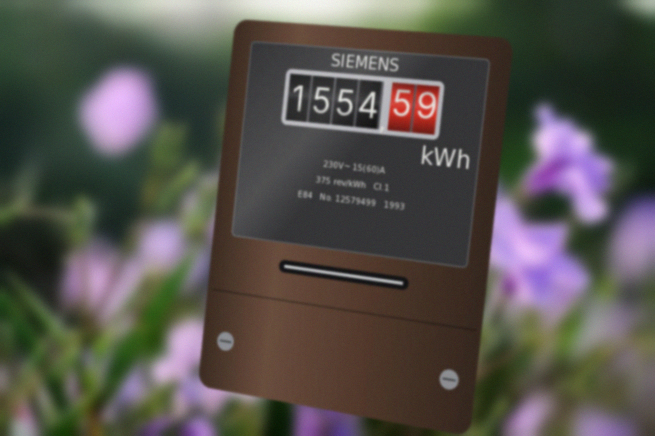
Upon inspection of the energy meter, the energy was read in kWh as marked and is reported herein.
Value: 1554.59 kWh
